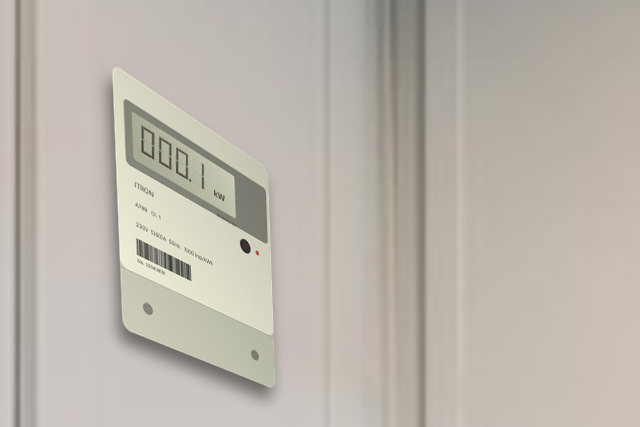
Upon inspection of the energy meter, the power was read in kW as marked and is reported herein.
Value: 0.1 kW
